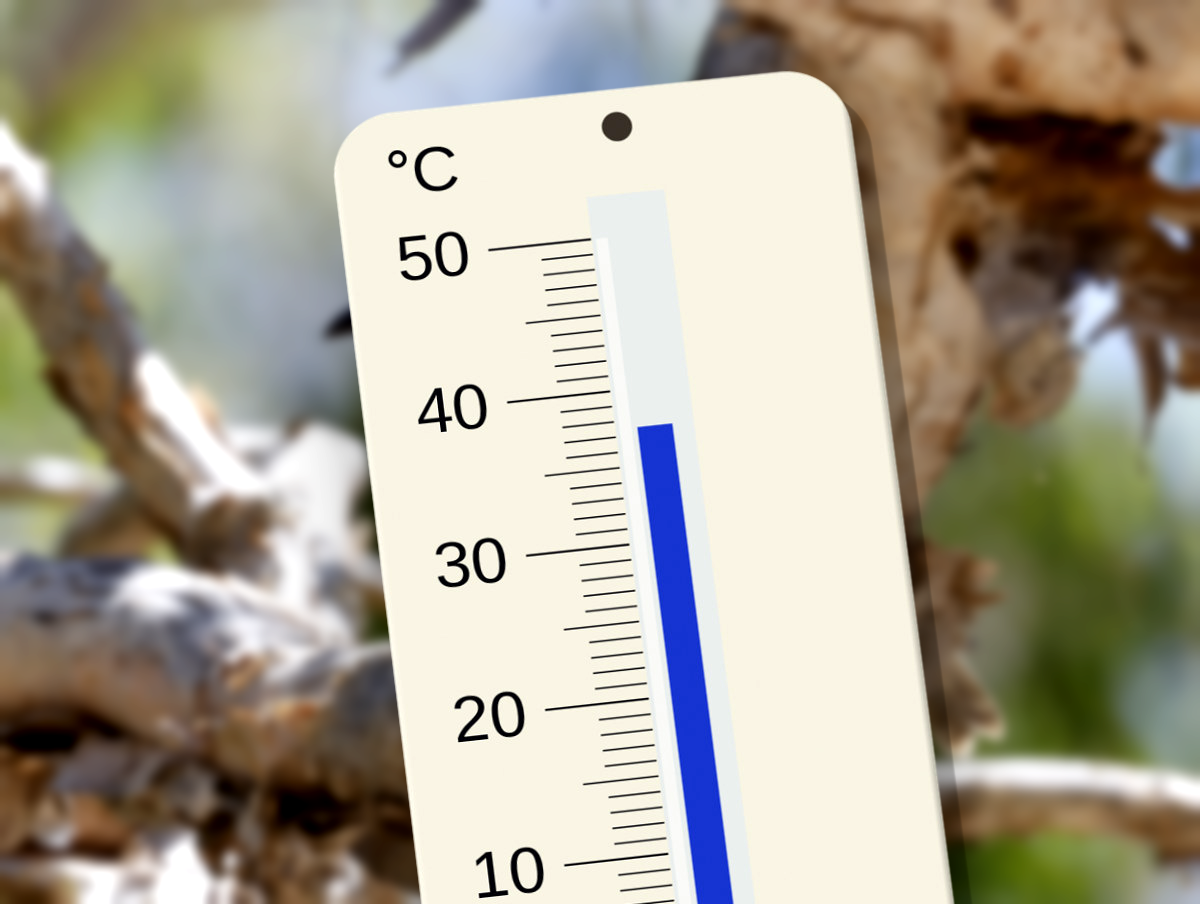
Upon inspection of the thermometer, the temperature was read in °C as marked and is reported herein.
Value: 37.5 °C
